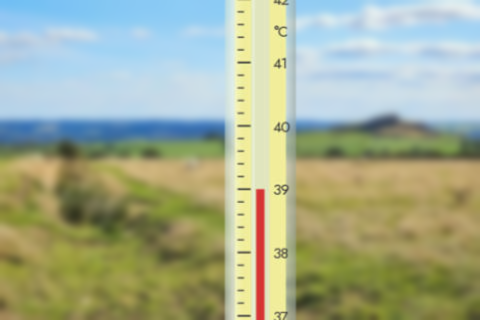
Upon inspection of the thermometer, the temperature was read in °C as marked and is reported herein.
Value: 39 °C
